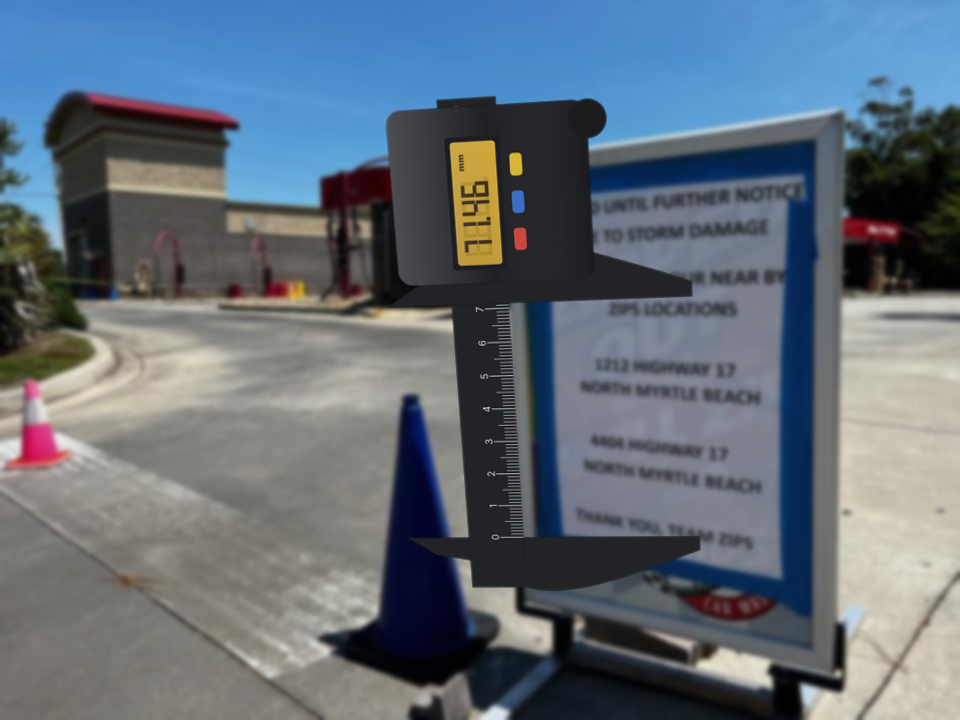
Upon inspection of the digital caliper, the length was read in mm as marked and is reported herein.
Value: 71.46 mm
